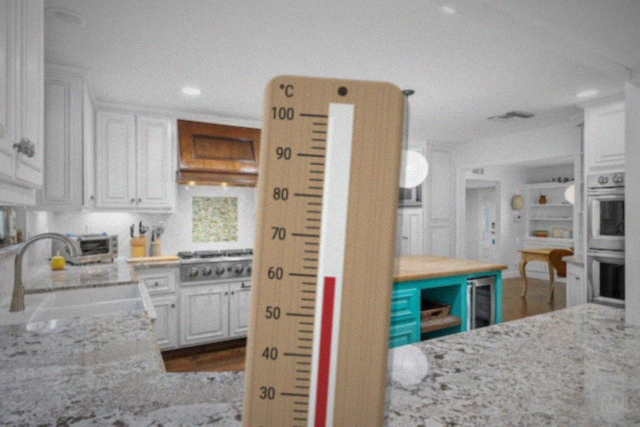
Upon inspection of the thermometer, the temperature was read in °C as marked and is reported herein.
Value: 60 °C
